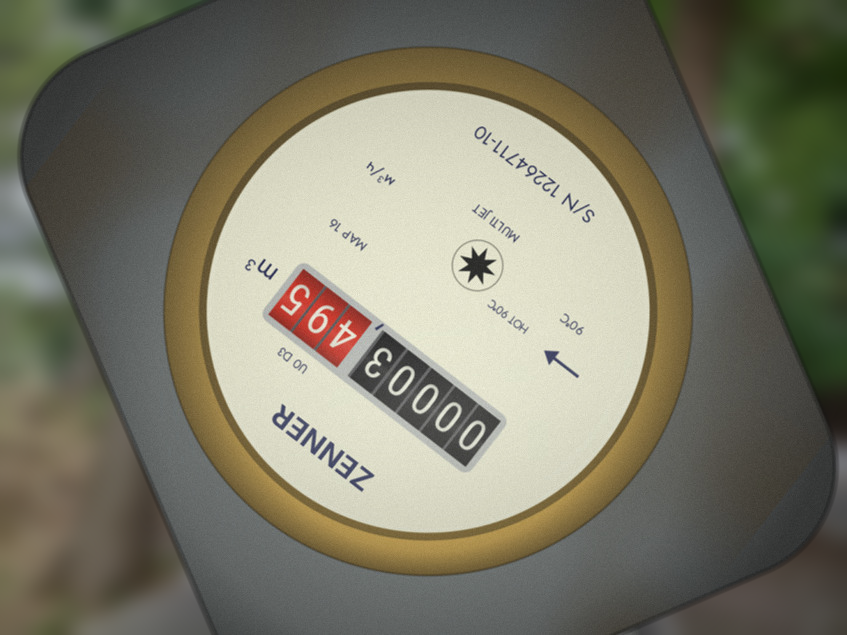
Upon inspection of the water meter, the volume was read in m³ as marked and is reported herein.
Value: 3.495 m³
